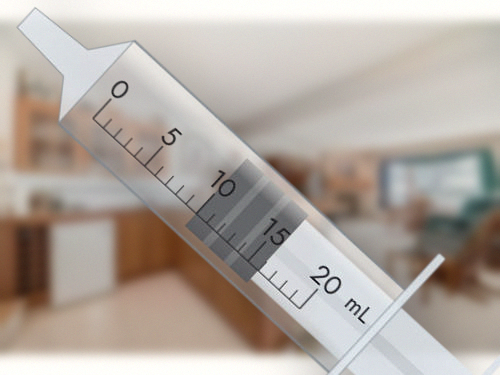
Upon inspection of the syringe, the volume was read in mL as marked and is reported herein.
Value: 10 mL
